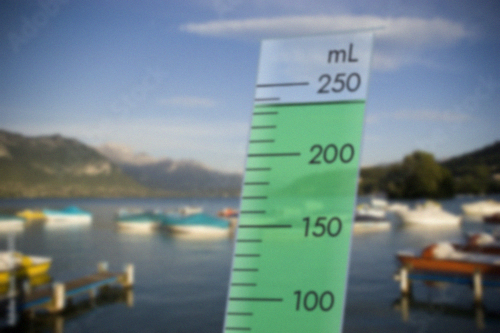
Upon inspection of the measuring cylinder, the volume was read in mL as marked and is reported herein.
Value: 235 mL
